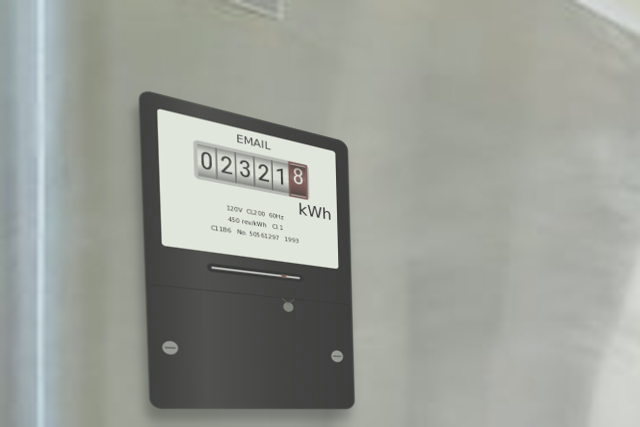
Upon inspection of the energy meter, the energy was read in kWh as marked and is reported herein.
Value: 2321.8 kWh
